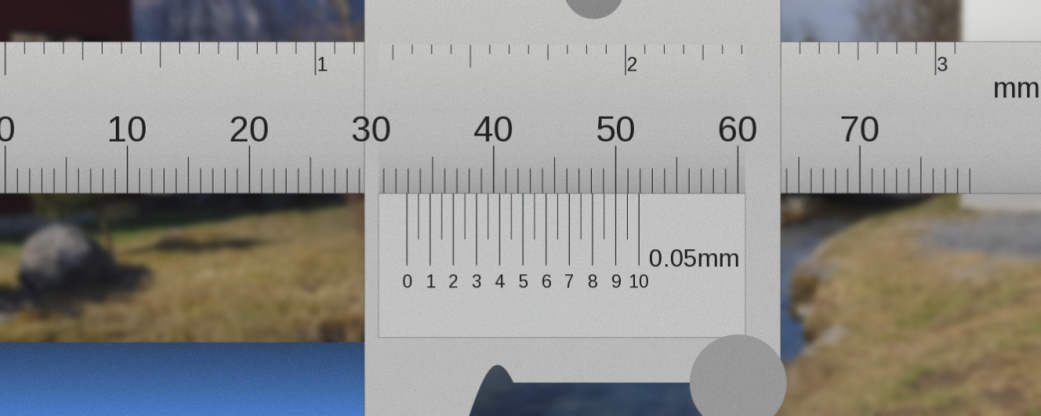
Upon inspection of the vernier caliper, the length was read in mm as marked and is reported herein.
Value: 32.9 mm
